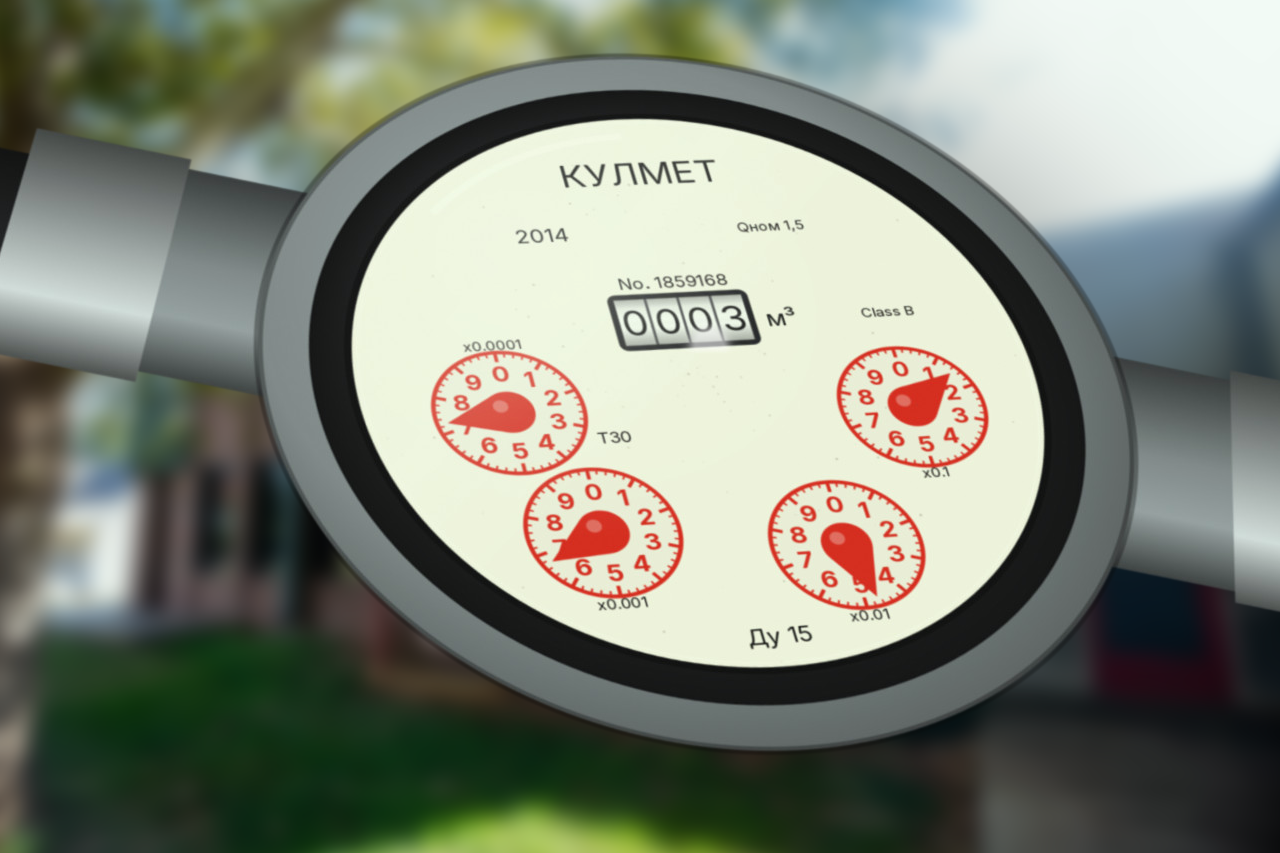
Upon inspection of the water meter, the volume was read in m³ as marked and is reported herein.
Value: 3.1467 m³
